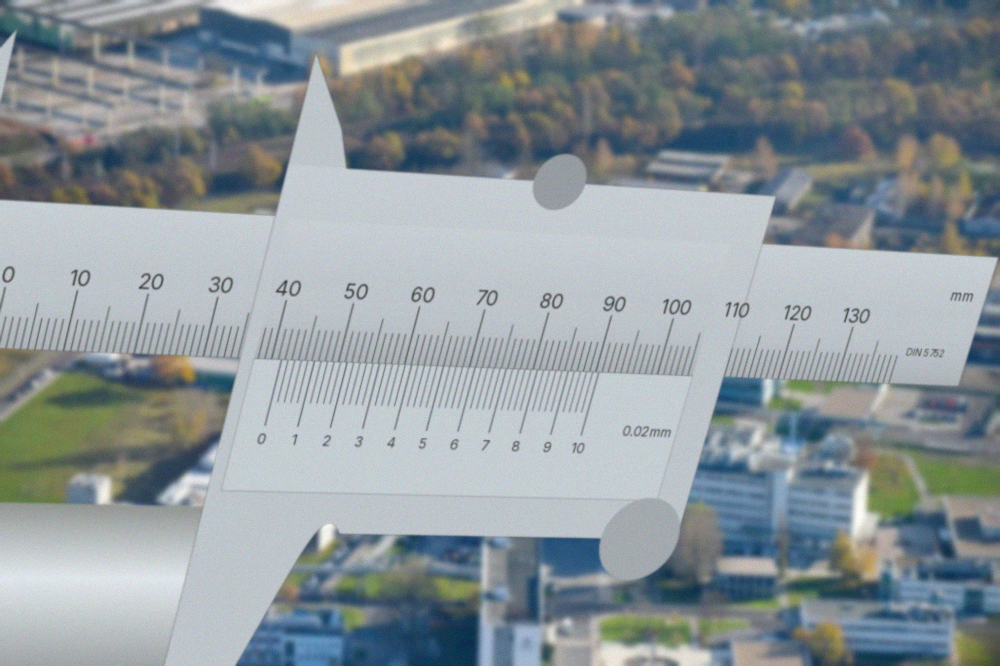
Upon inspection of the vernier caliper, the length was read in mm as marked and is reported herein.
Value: 41.5 mm
